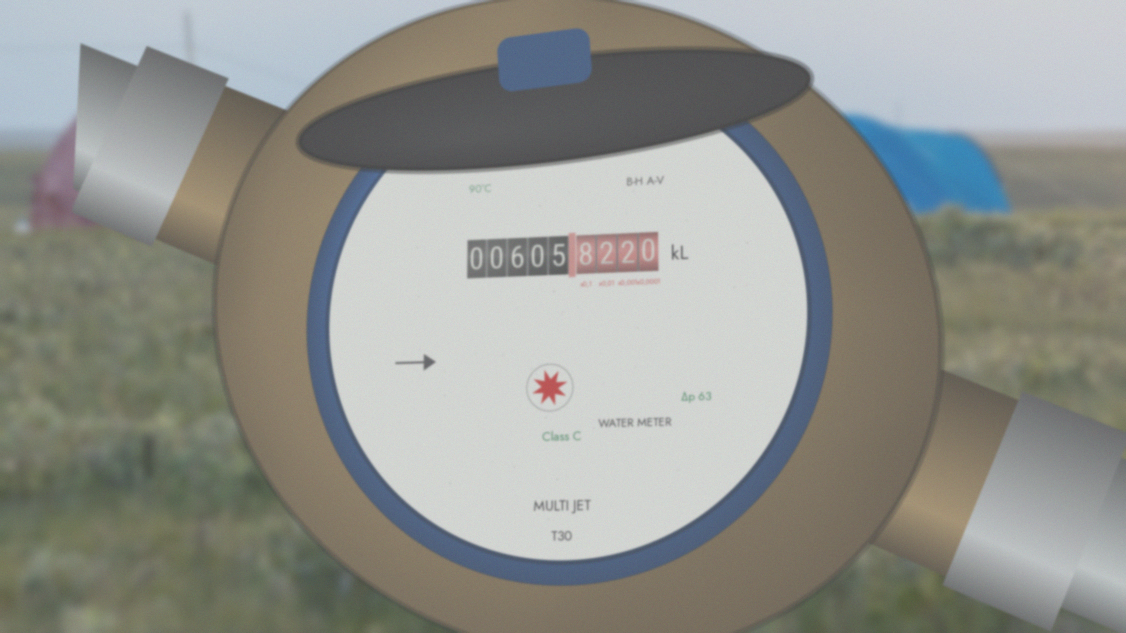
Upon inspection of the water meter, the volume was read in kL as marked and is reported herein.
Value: 605.8220 kL
